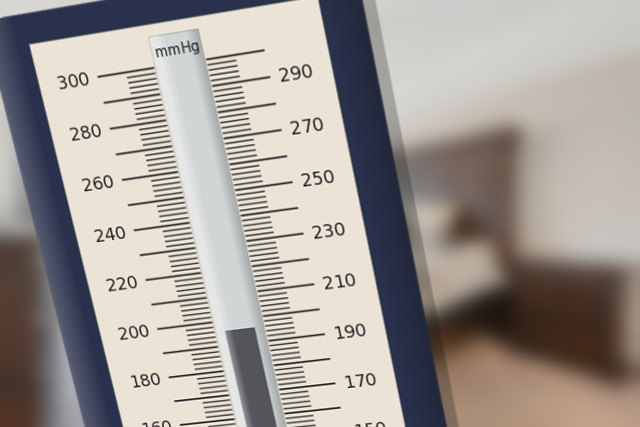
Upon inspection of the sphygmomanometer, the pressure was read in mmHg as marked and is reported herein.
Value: 196 mmHg
